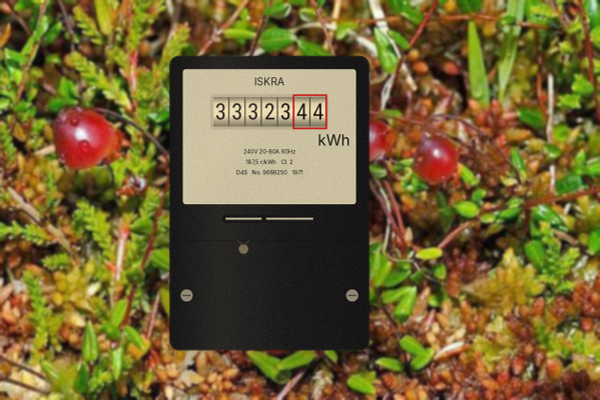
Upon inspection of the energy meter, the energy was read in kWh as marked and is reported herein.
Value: 33323.44 kWh
